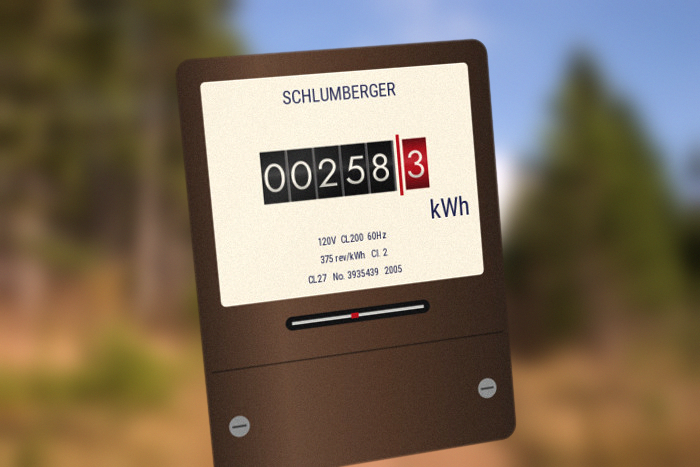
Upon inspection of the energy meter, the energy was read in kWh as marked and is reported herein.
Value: 258.3 kWh
